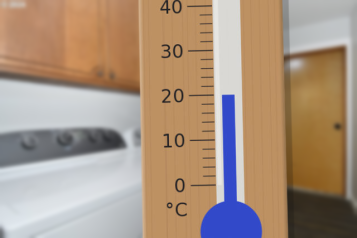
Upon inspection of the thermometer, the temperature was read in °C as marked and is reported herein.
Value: 20 °C
